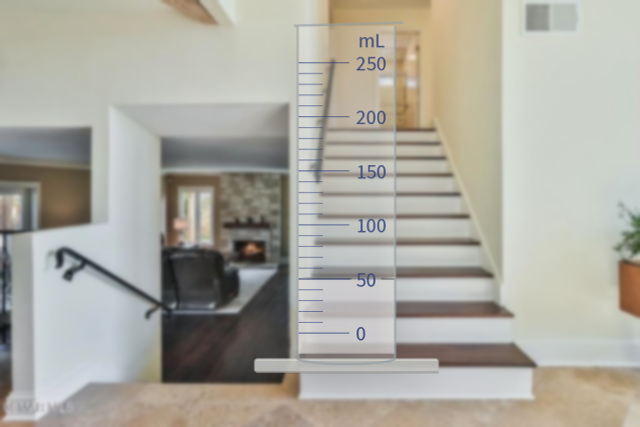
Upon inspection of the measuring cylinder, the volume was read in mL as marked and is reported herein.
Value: 50 mL
